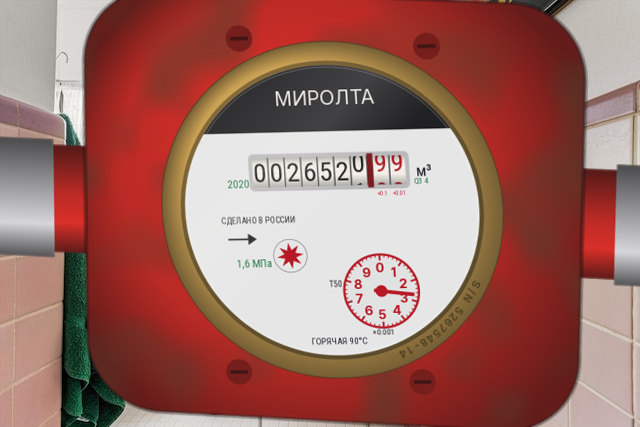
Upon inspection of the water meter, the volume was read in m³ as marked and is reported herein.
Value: 26520.992 m³
